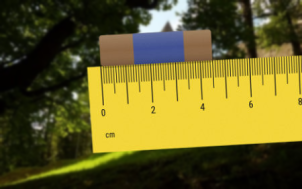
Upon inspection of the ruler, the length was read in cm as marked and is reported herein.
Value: 4.5 cm
